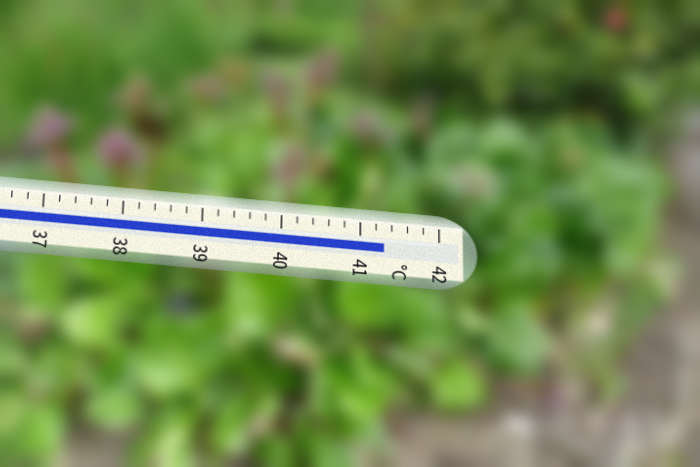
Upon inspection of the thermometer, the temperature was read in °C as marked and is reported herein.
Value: 41.3 °C
